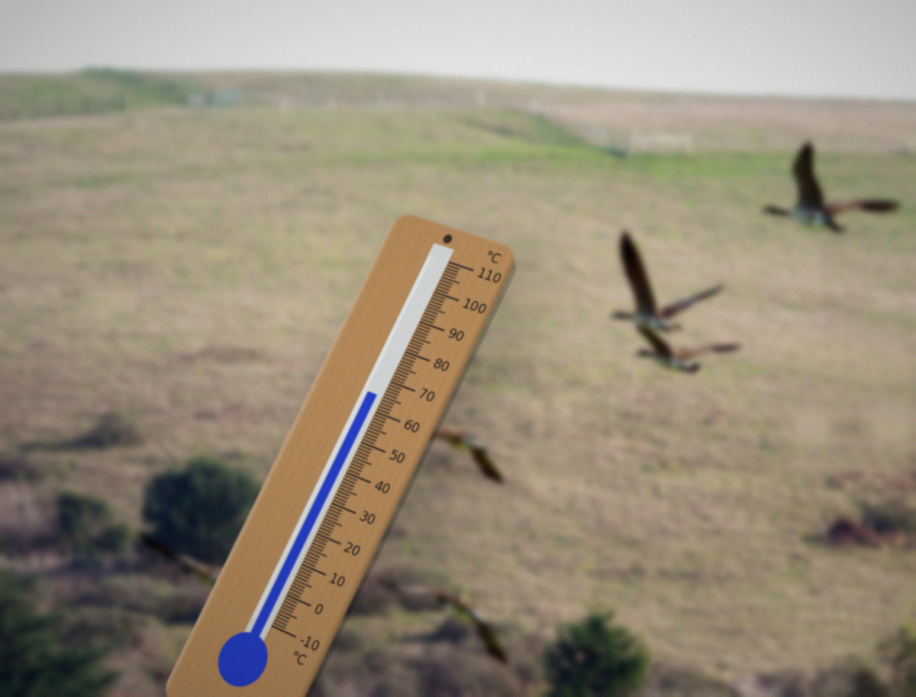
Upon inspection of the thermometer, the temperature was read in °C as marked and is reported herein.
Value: 65 °C
